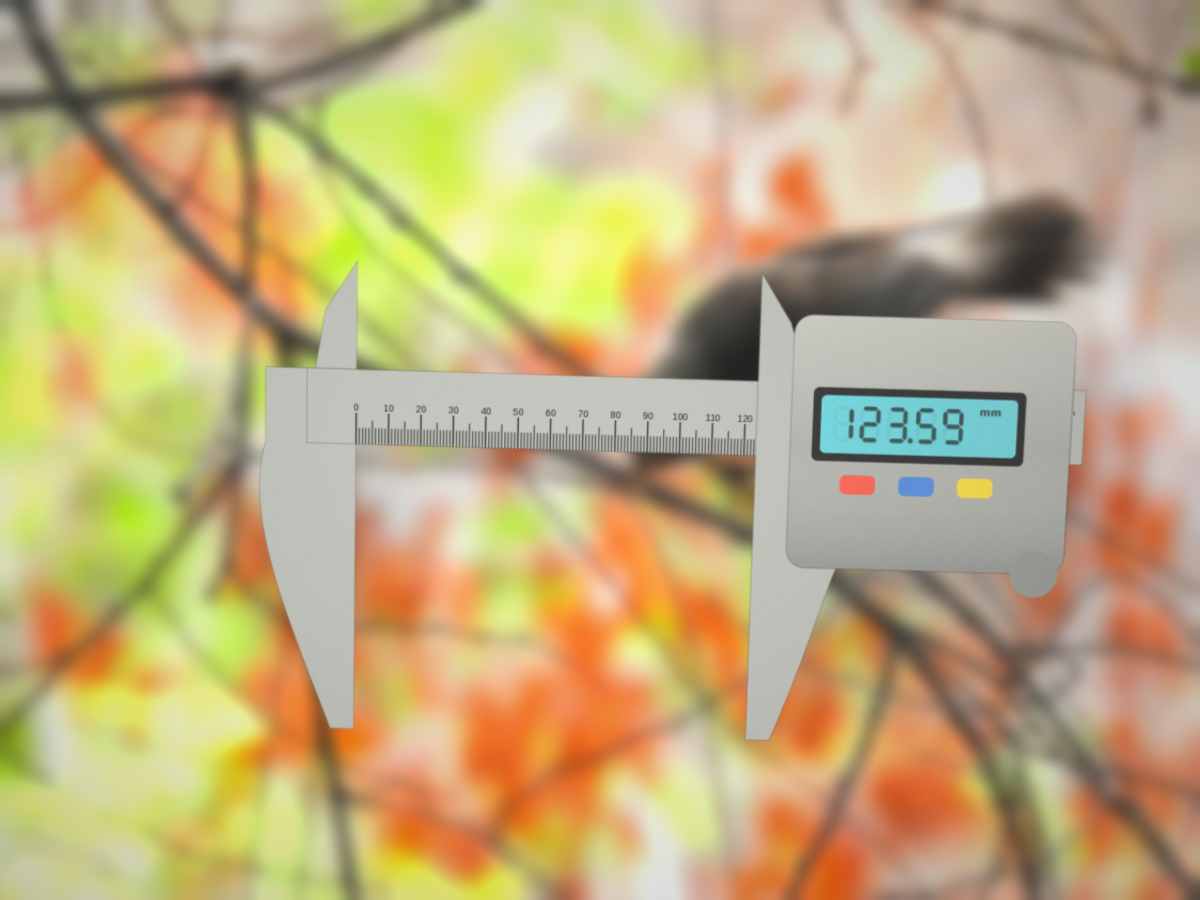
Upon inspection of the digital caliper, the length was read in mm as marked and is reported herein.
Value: 123.59 mm
